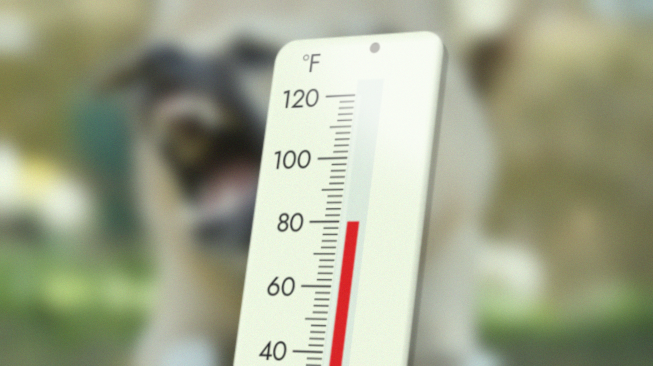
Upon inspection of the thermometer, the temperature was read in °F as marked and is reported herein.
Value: 80 °F
